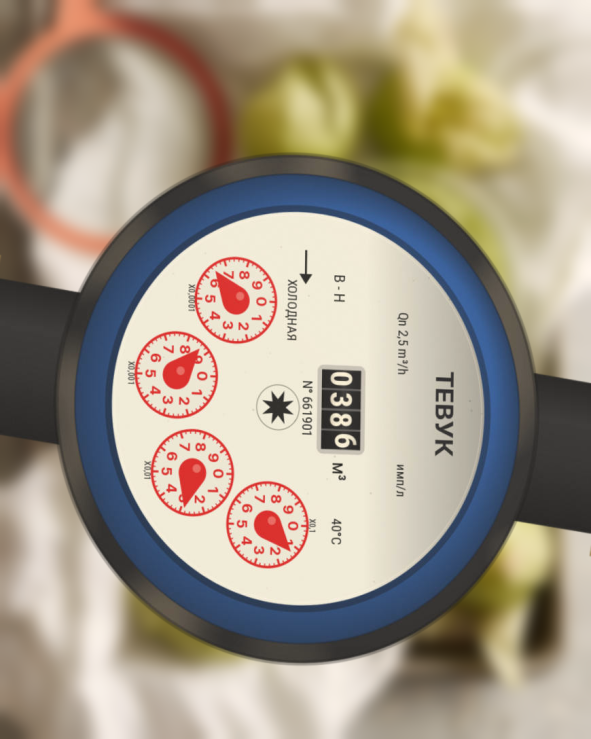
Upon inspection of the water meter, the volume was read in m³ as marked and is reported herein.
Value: 386.1286 m³
